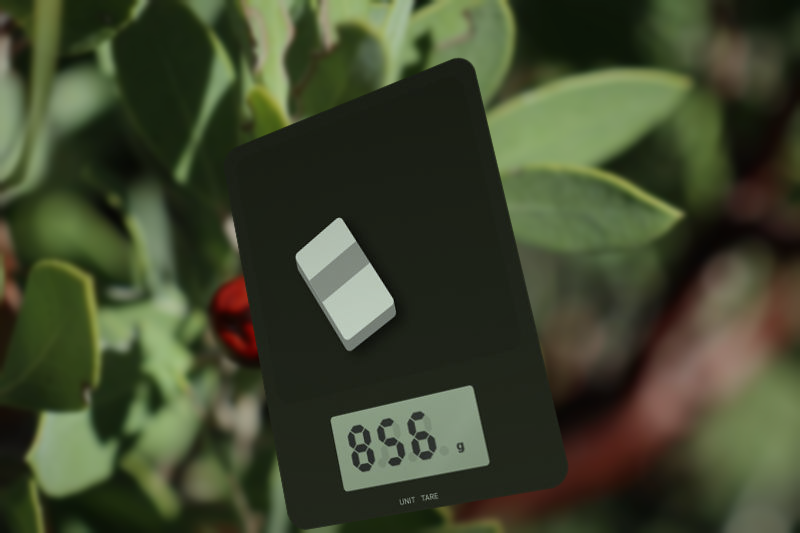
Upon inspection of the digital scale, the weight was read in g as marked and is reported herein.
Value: 856 g
